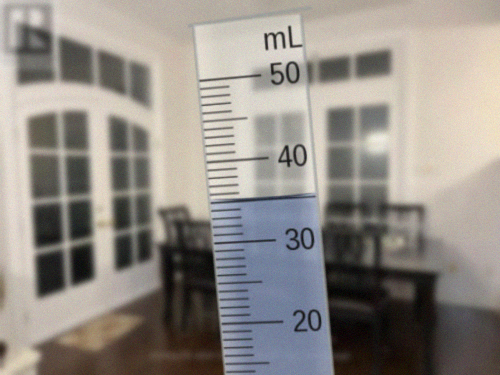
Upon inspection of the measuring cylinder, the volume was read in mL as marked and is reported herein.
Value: 35 mL
